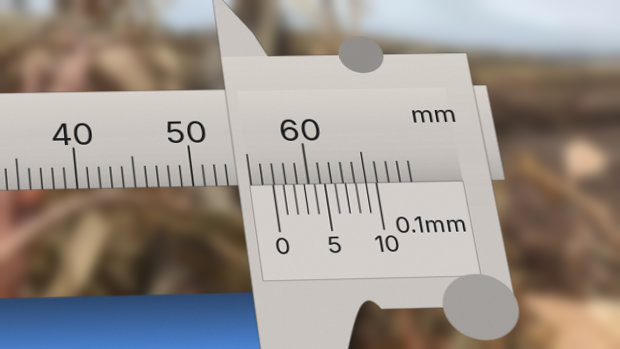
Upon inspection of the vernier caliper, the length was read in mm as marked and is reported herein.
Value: 56.9 mm
